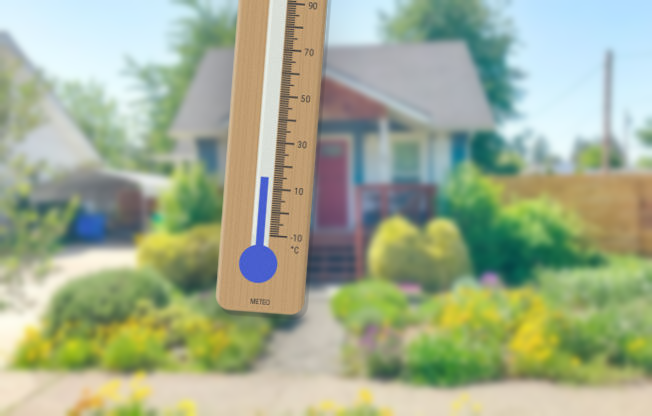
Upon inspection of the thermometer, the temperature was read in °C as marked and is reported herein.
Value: 15 °C
